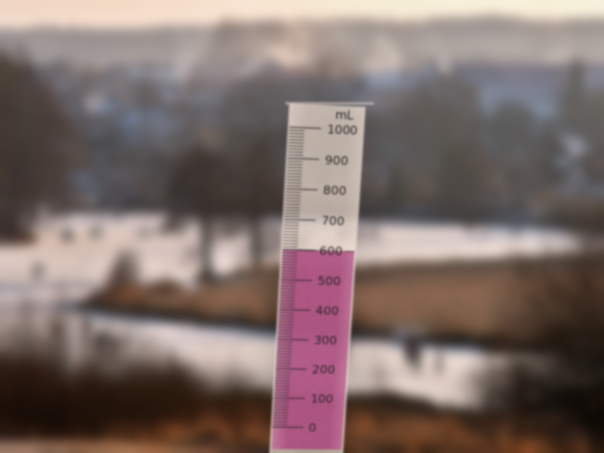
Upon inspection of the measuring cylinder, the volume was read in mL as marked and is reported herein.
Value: 600 mL
